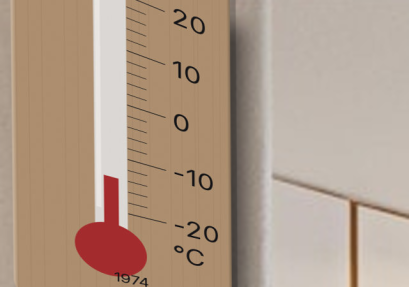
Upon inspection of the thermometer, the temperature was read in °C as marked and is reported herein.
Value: -14 °C
